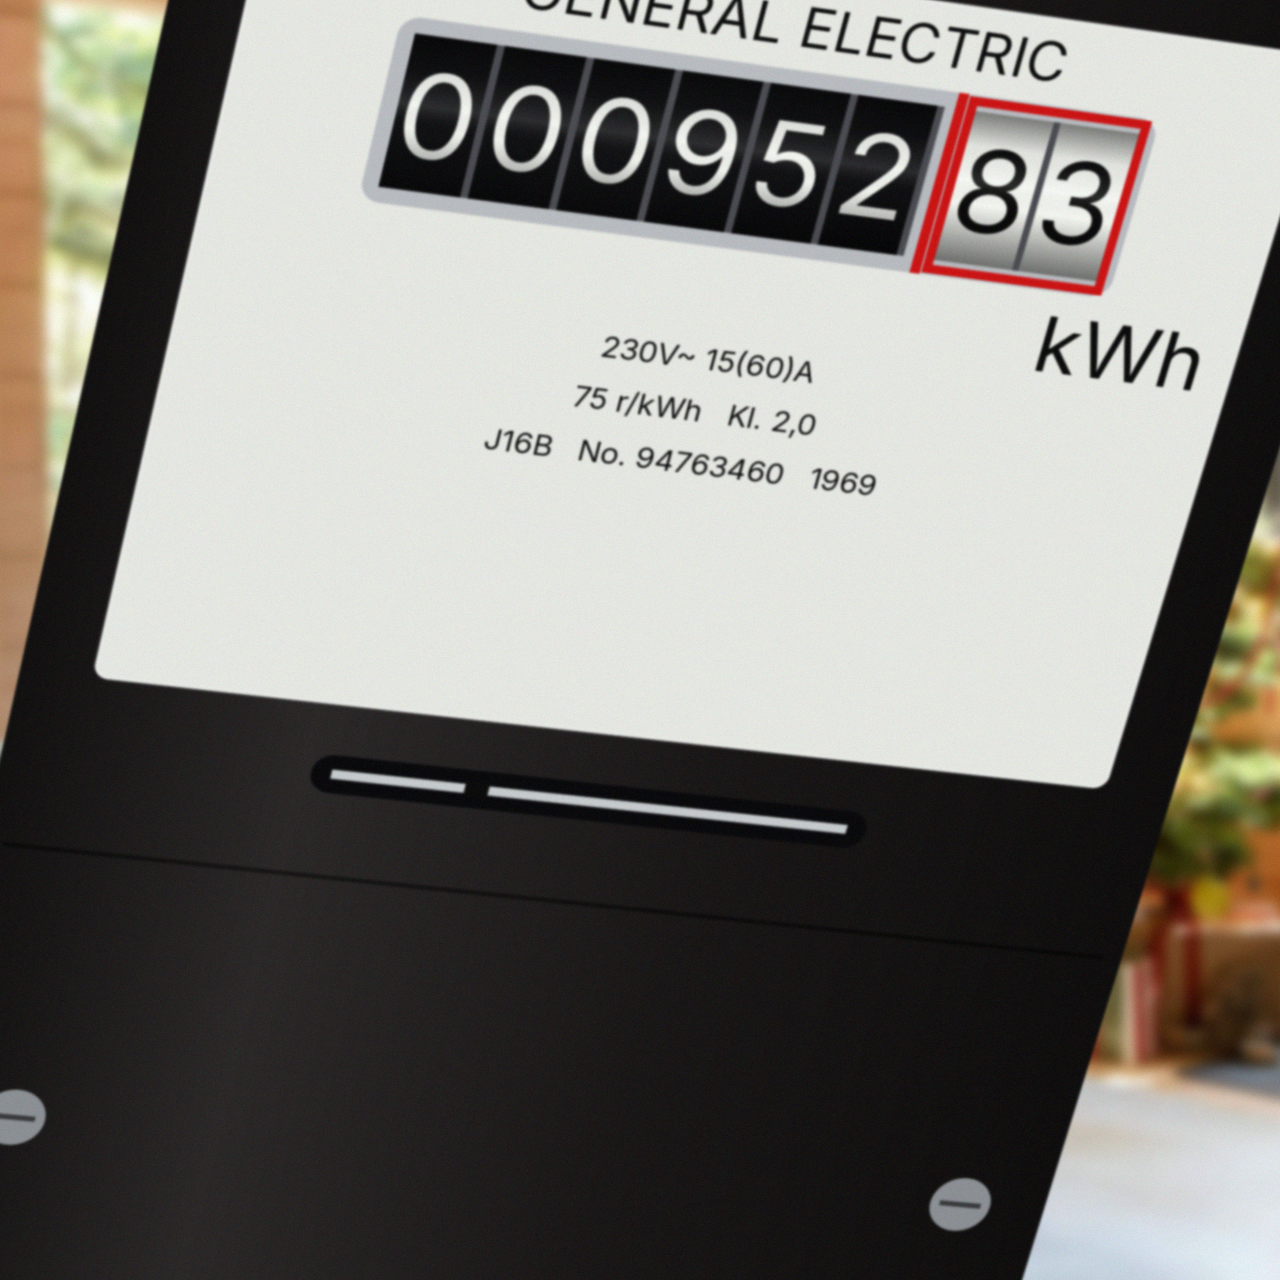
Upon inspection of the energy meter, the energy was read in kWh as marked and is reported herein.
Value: 952.83 kWh
